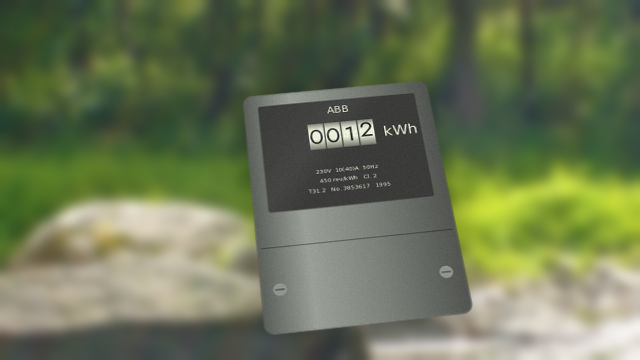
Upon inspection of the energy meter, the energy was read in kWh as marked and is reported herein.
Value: 12 kWh
